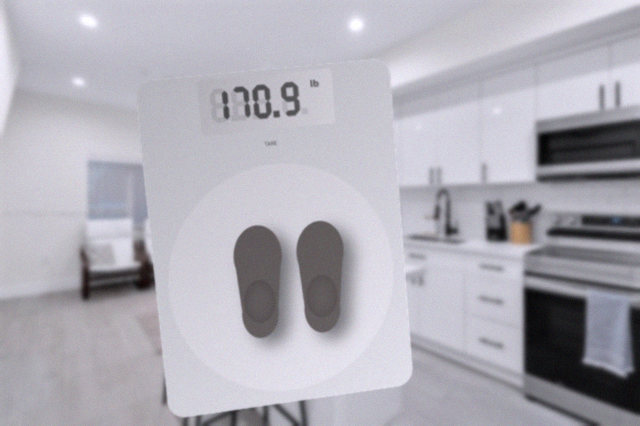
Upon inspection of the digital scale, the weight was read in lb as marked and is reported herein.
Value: 170.9 lb
